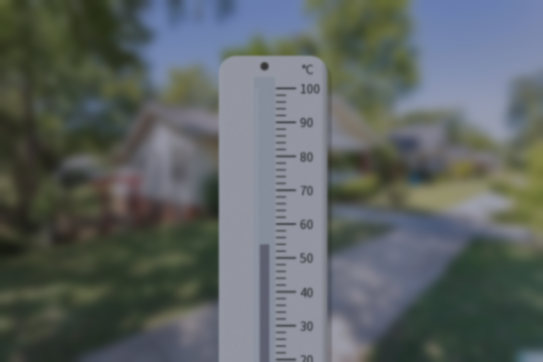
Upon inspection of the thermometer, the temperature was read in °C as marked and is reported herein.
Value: 54 °C
